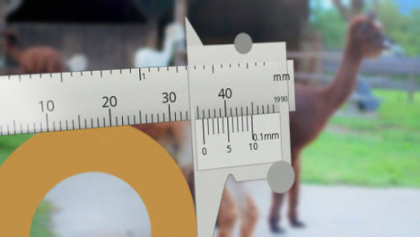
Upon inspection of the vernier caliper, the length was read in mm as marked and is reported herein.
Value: 35.8 mm
